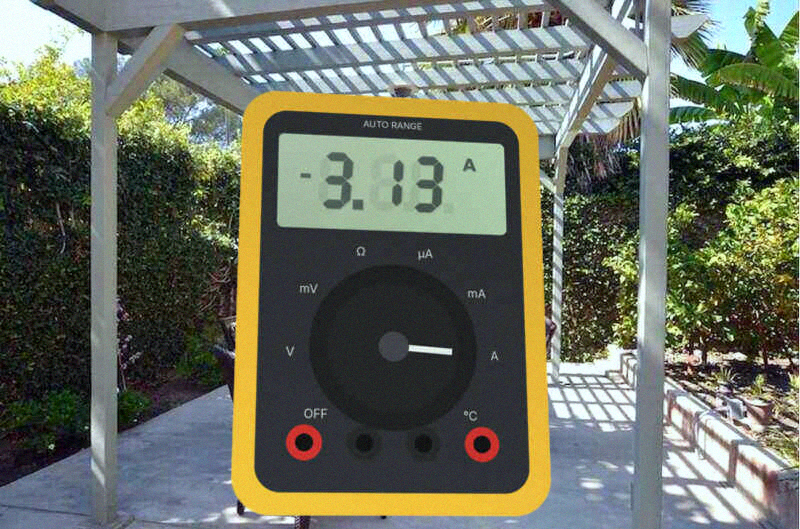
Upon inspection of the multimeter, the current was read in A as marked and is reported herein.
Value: -3.13 A
